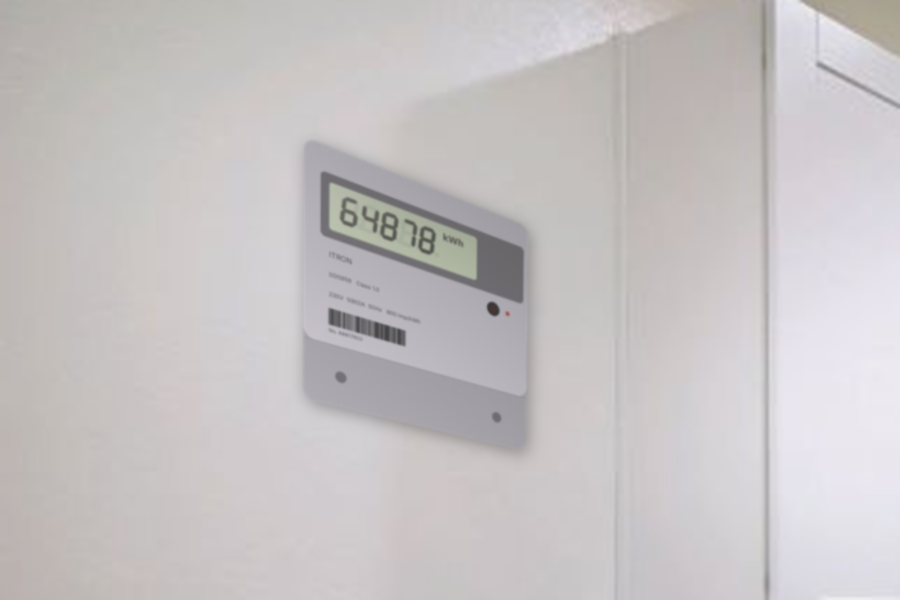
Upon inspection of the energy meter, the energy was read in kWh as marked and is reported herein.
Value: 64878 kWh
